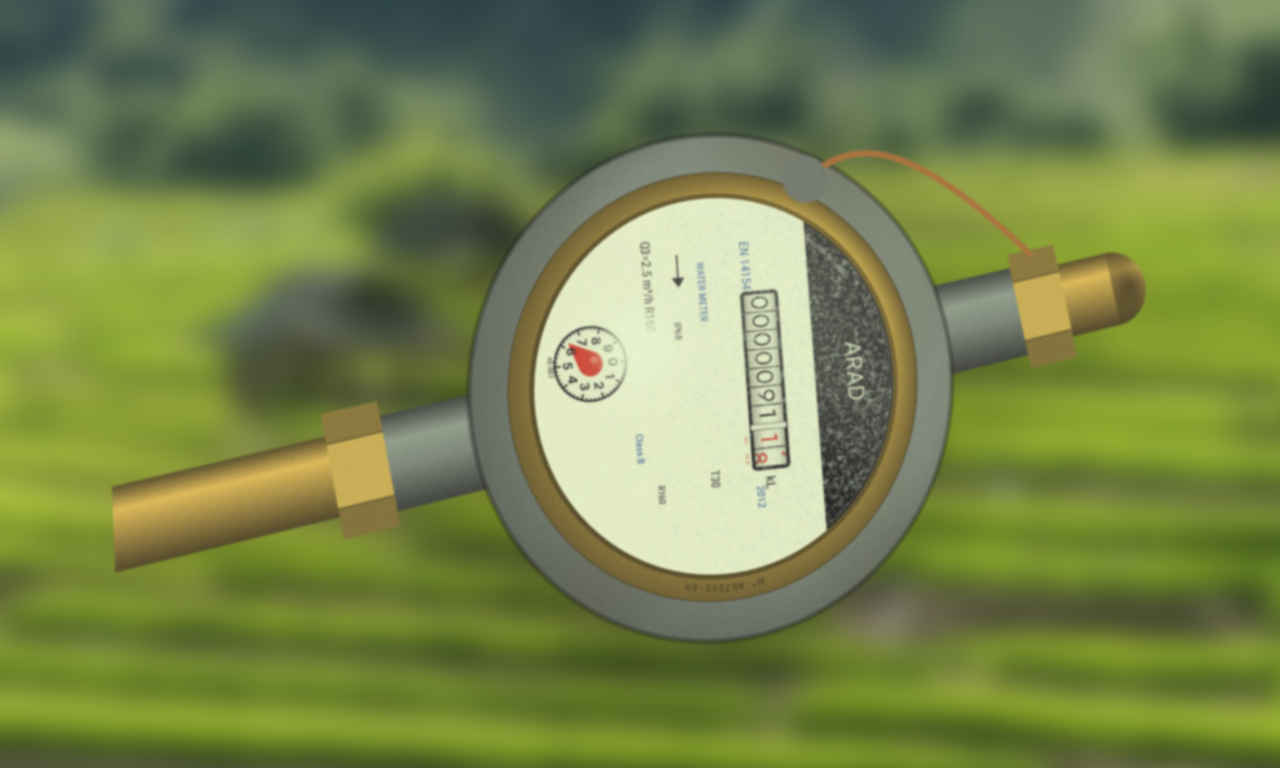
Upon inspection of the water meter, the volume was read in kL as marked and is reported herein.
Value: 91.176 kL
